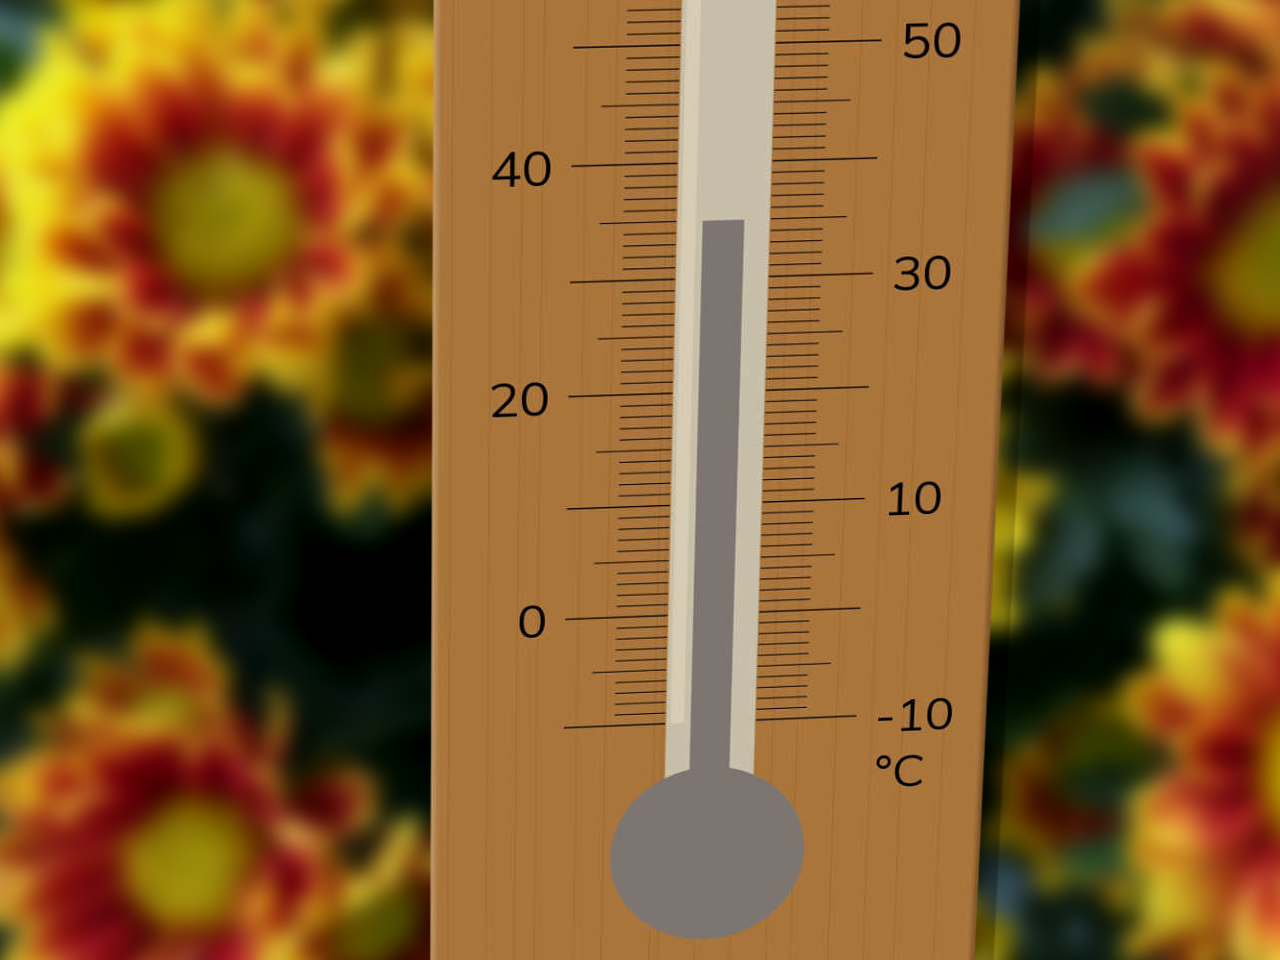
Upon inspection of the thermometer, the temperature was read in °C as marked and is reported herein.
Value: 35 °C
